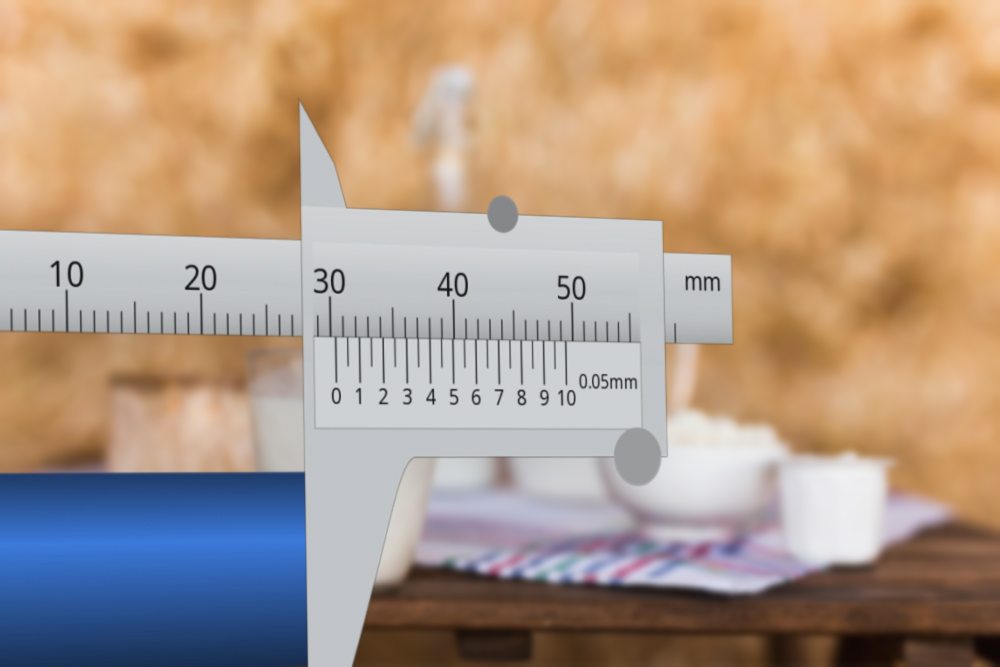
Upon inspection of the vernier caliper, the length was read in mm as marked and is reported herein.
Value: 30.4 mm
